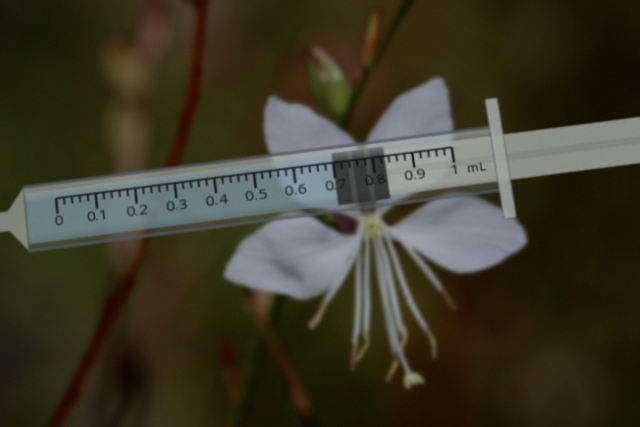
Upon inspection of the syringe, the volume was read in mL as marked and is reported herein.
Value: 0.7 mL
